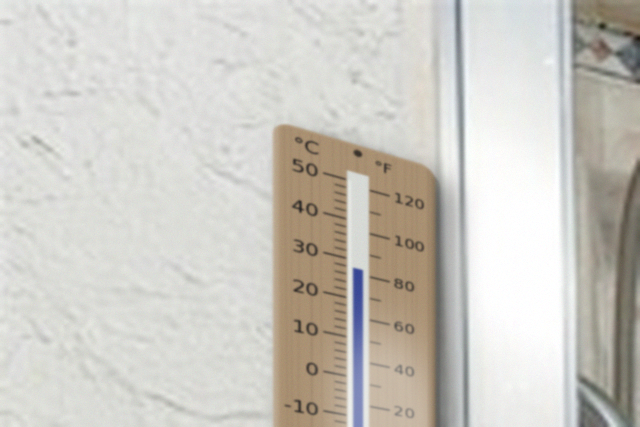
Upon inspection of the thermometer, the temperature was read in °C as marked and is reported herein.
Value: 28 °C
